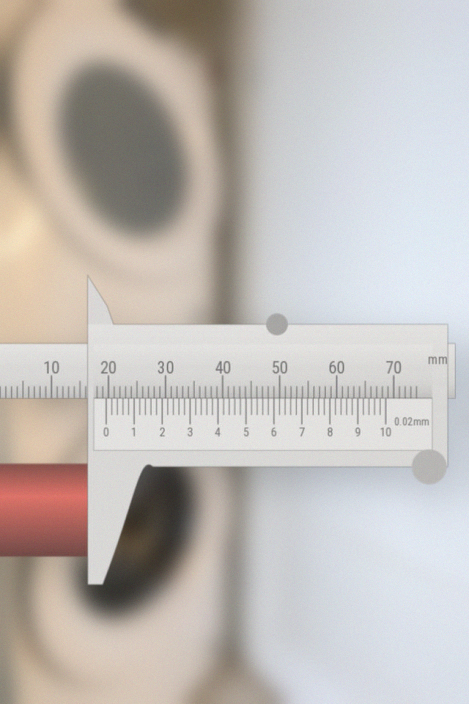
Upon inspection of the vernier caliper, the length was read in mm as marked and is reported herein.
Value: 19.6 mm
